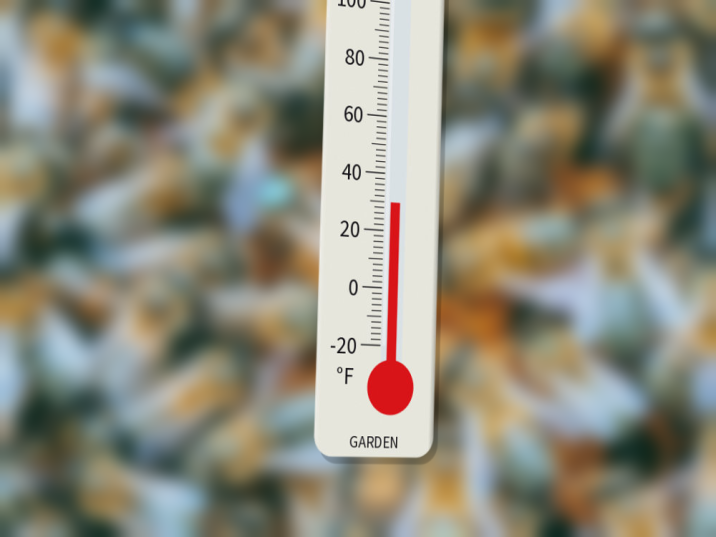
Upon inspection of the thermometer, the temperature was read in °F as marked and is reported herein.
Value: 30 °F
